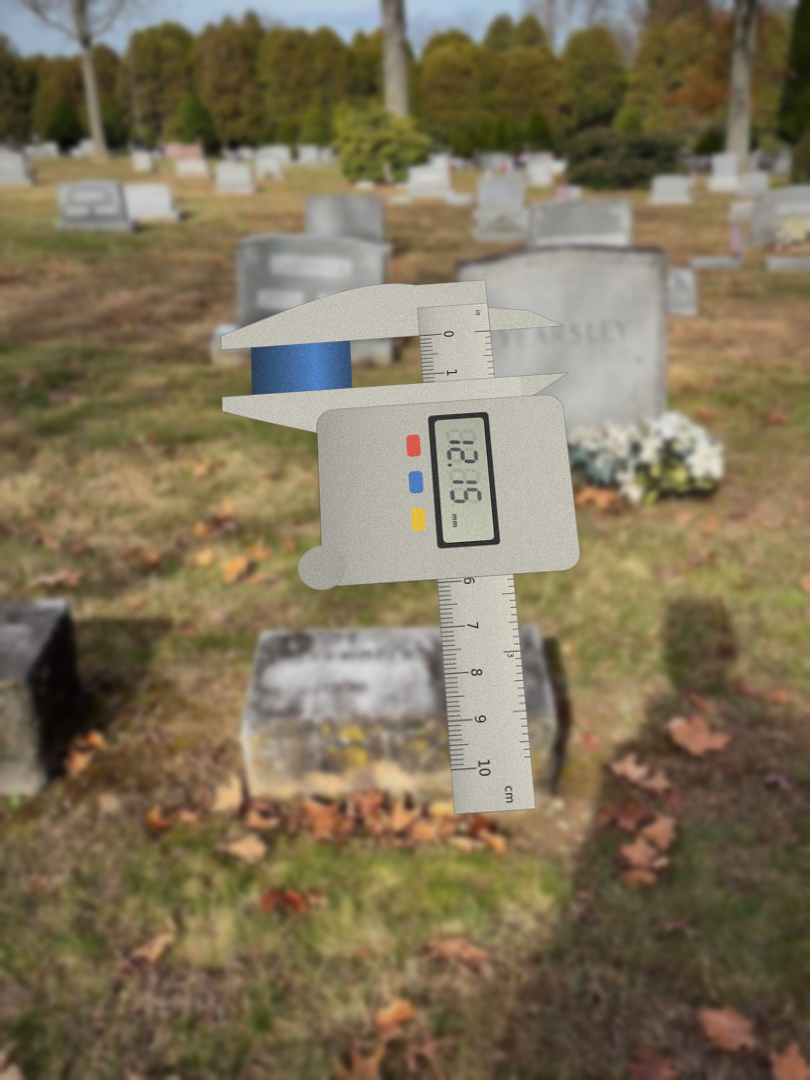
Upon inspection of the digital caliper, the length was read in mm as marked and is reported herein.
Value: 12.15 mm
